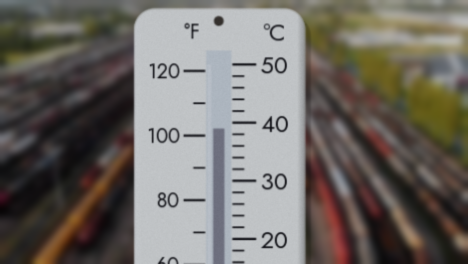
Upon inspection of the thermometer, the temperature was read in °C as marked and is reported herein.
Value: 39 °C
